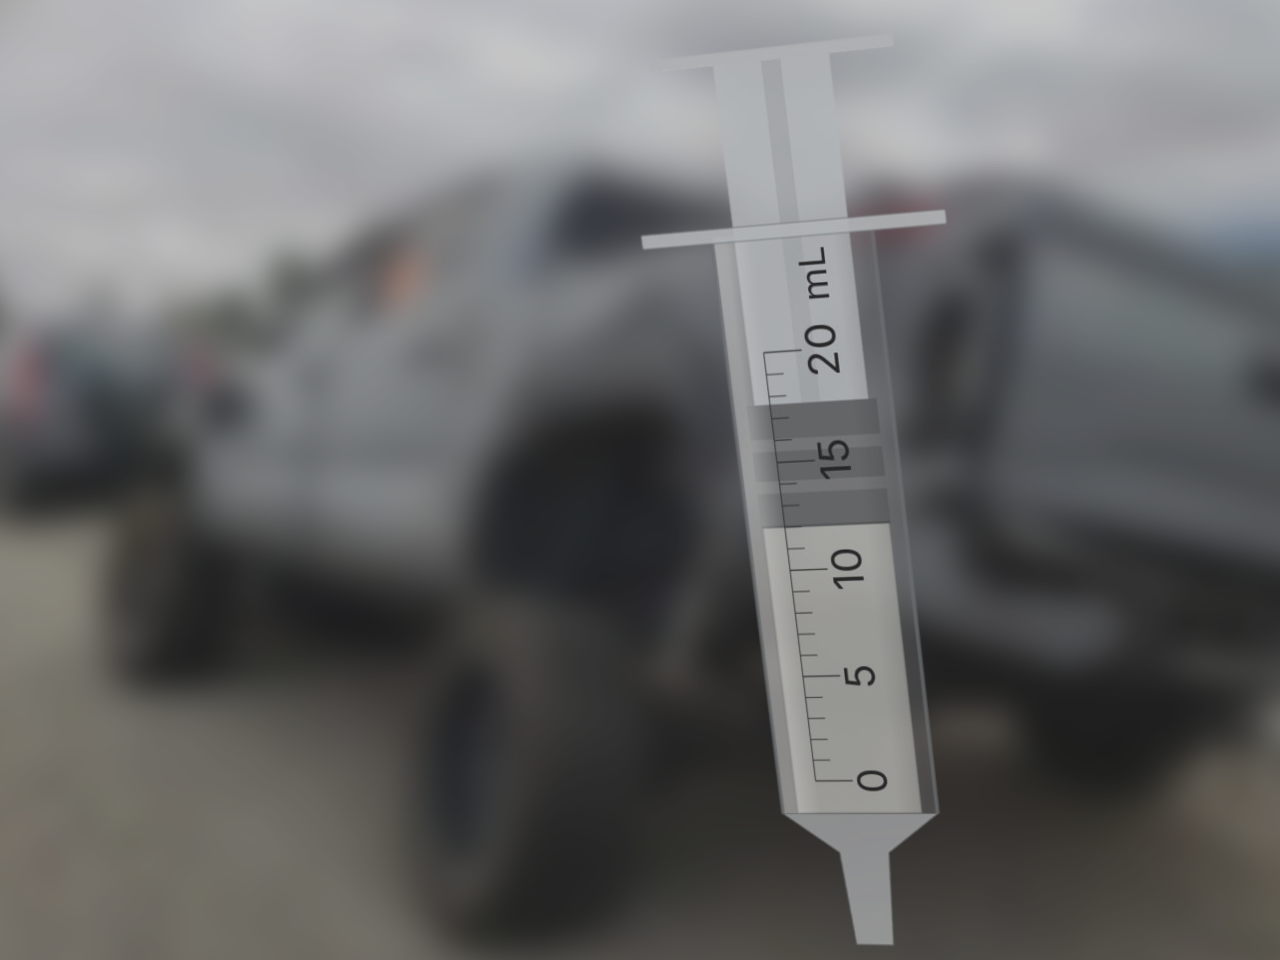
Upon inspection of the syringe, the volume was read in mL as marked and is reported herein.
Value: 12 mL
